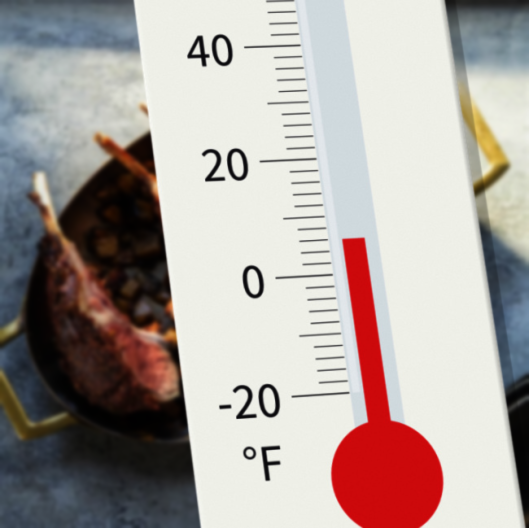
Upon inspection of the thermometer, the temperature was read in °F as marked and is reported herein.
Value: 6 °F
